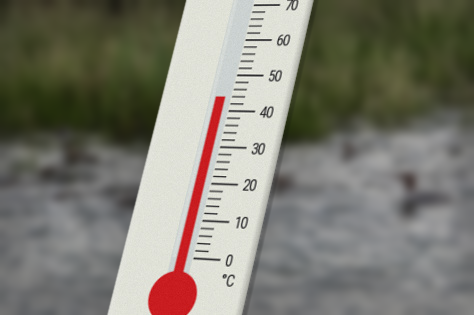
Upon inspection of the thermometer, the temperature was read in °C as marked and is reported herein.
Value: 44 °C
